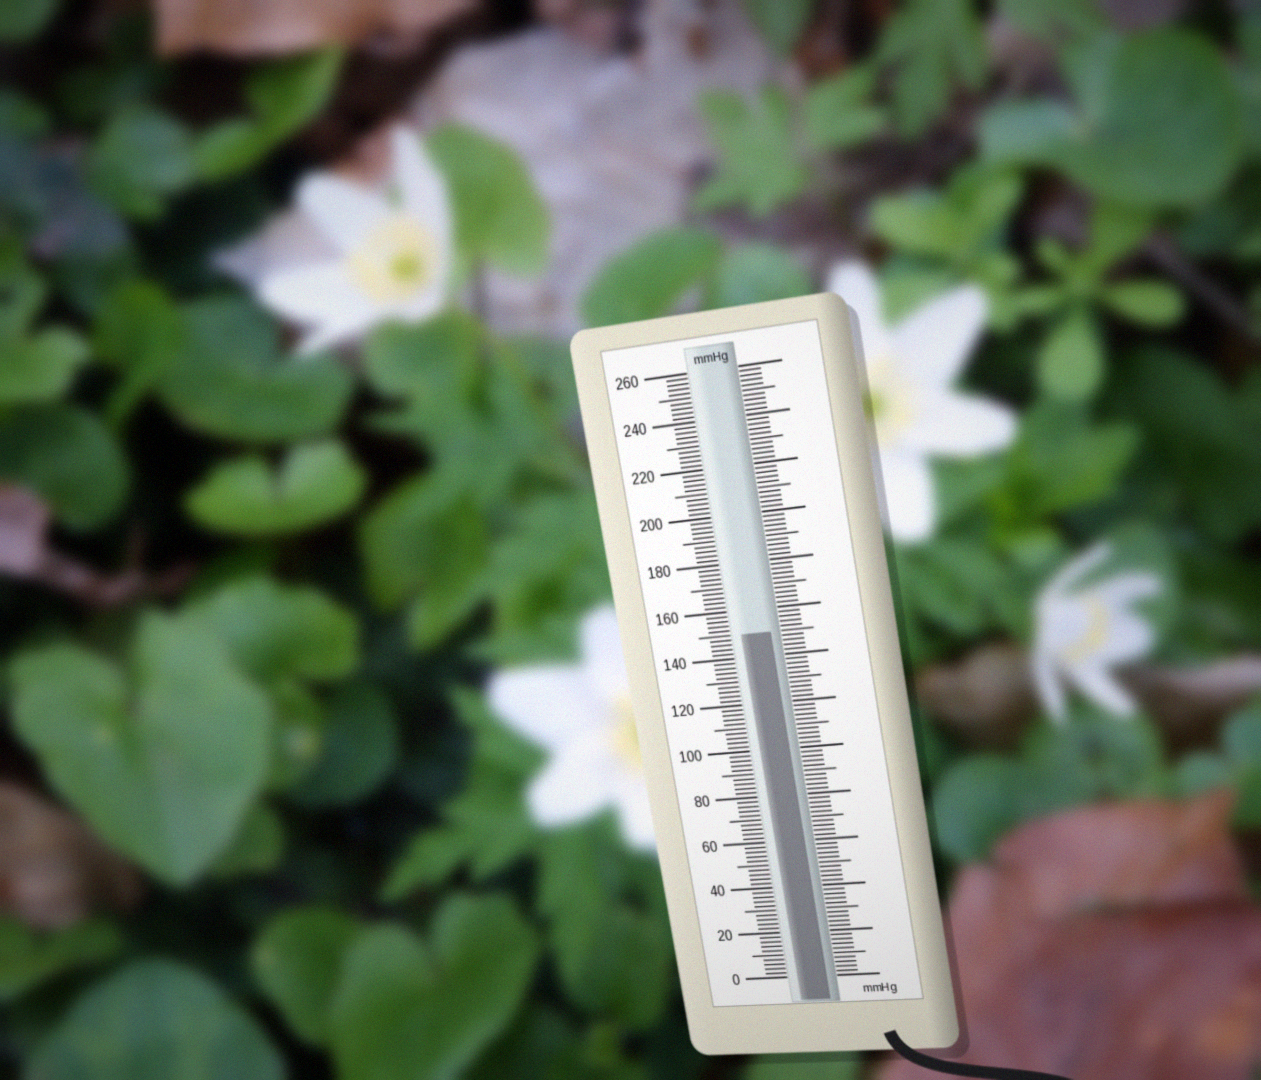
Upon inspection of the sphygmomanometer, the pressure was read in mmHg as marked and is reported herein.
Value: 150 mmHg
